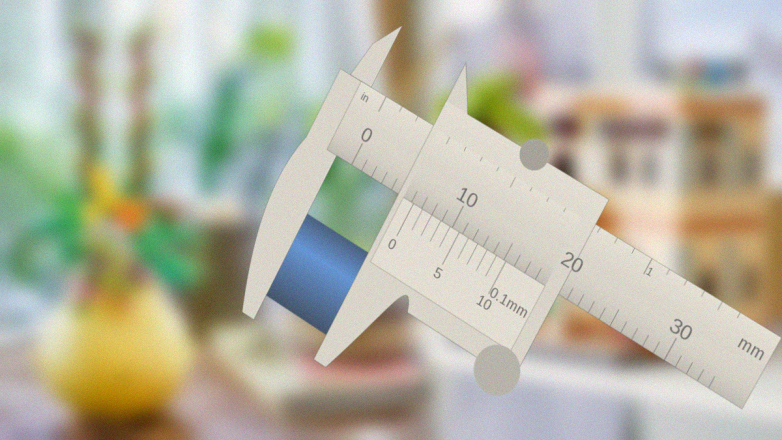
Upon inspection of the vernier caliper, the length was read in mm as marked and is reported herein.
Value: 6.2 mm
